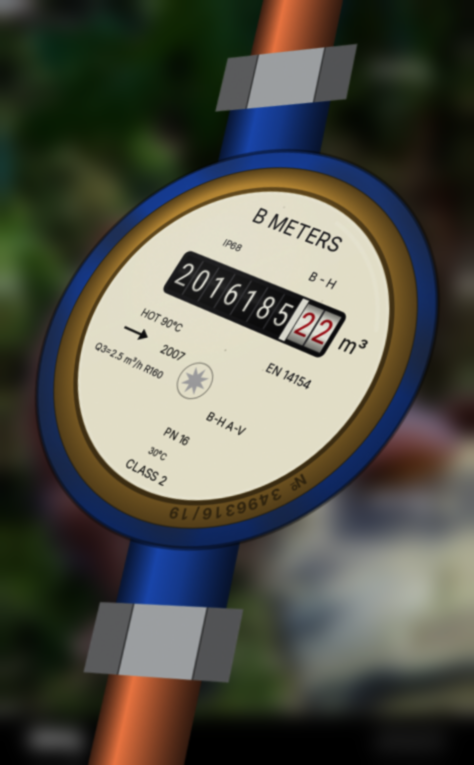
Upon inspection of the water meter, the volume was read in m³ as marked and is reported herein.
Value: 2016185.22 m³
